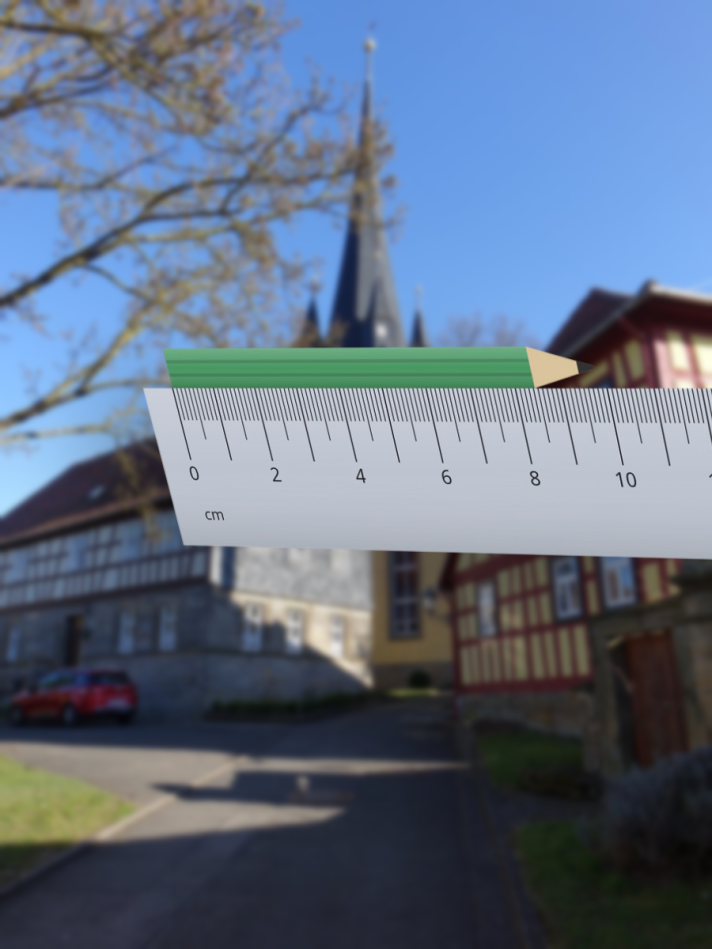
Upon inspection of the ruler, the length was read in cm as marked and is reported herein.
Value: 9.8 cm
